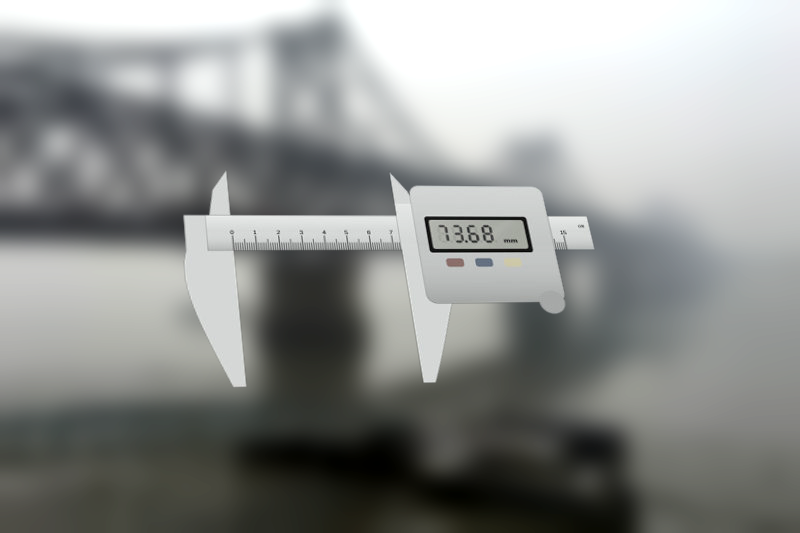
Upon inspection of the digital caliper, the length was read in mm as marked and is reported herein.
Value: 73.68 mm
